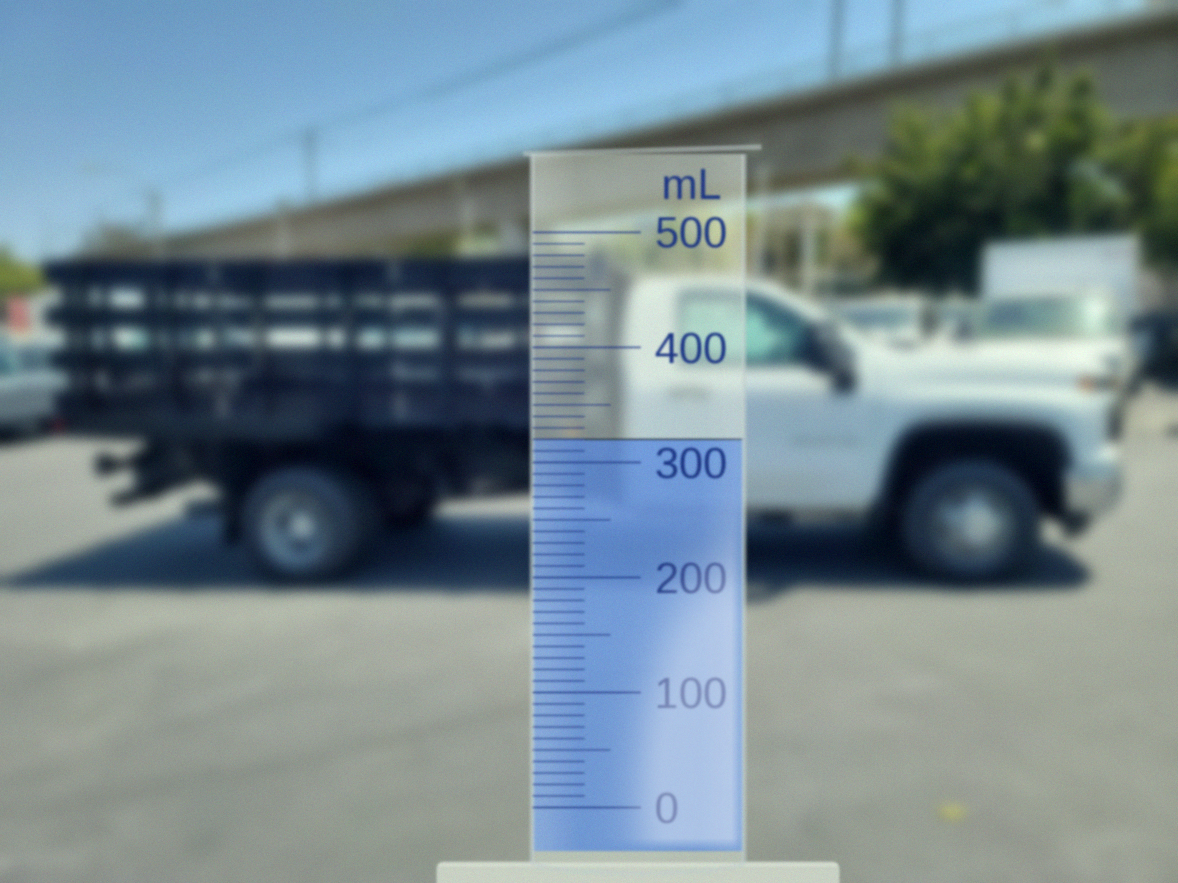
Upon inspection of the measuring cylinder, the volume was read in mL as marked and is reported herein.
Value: 320 mL
